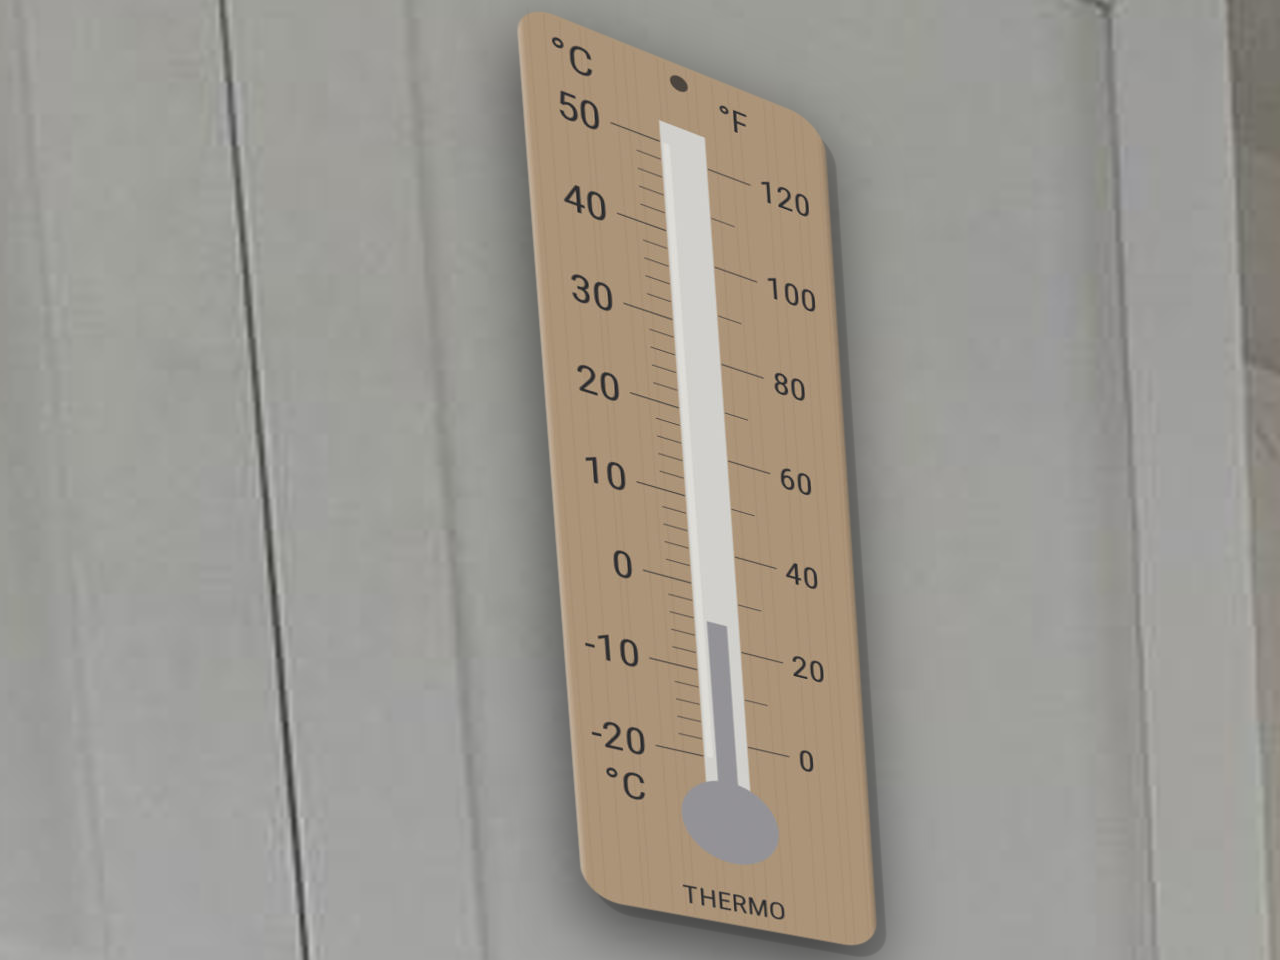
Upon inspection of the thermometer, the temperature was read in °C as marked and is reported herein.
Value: -4 °C
